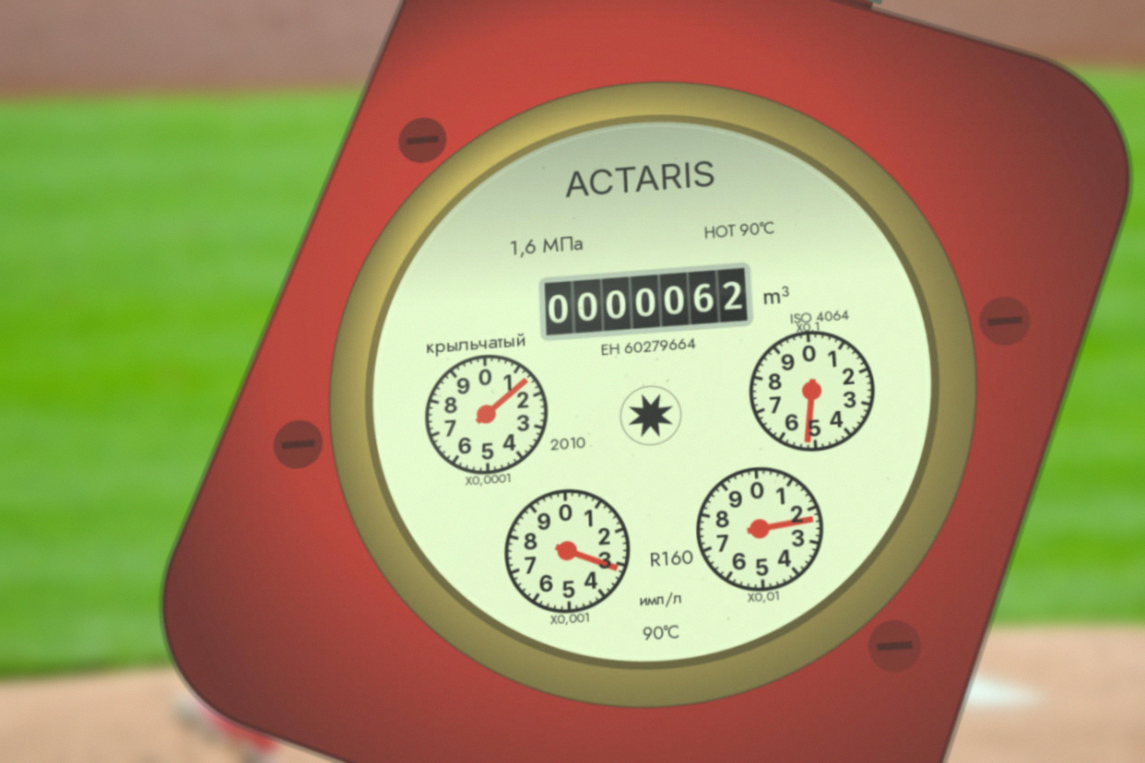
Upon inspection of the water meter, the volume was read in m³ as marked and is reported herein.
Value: 62.5231 m³
